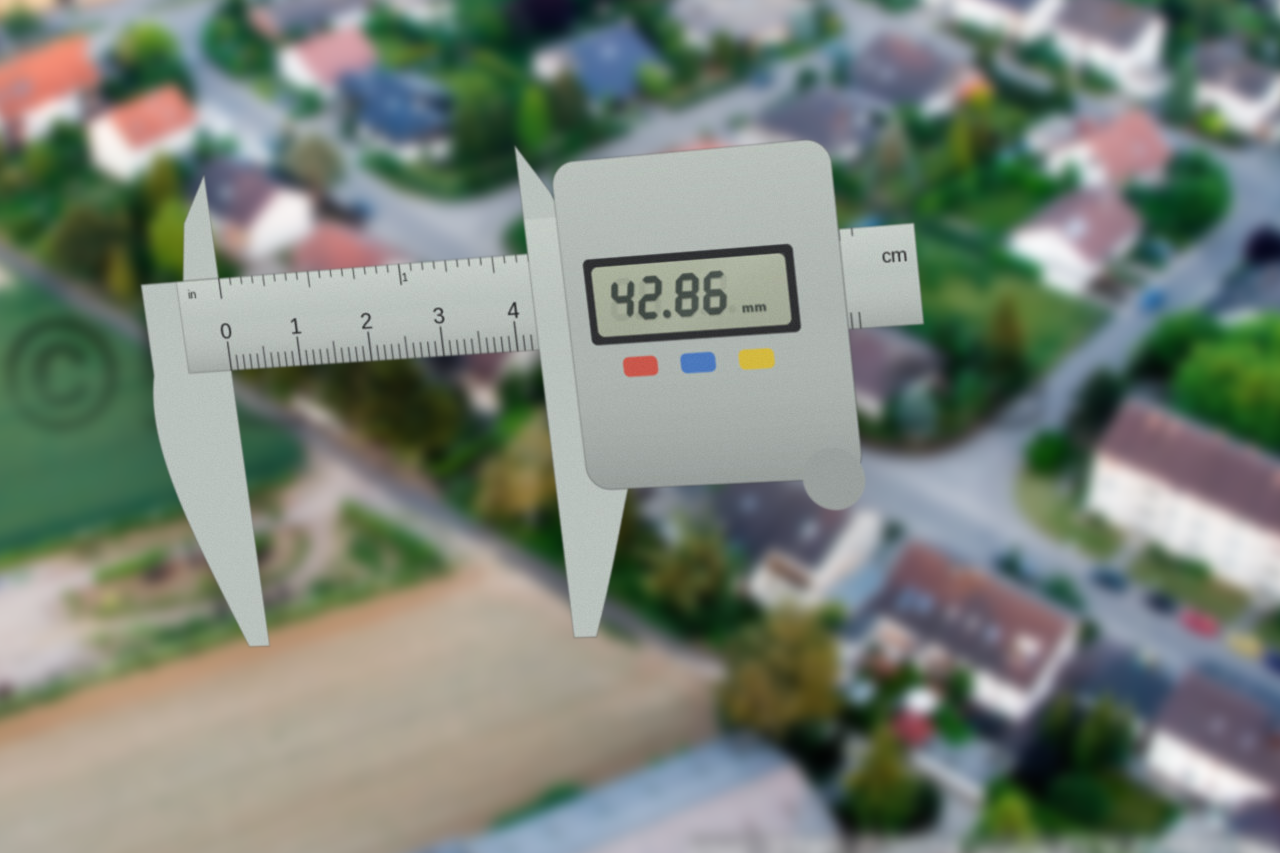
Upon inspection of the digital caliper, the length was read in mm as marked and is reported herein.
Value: 42.86 mm
